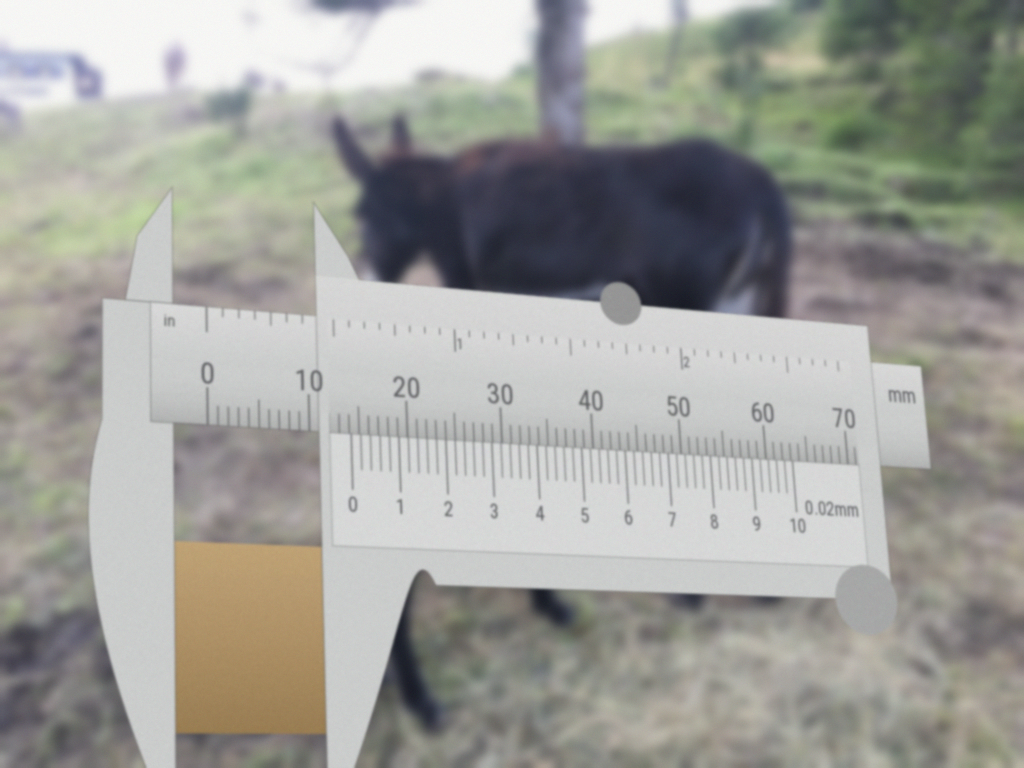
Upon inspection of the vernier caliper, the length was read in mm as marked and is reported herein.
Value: 14.2 mm
